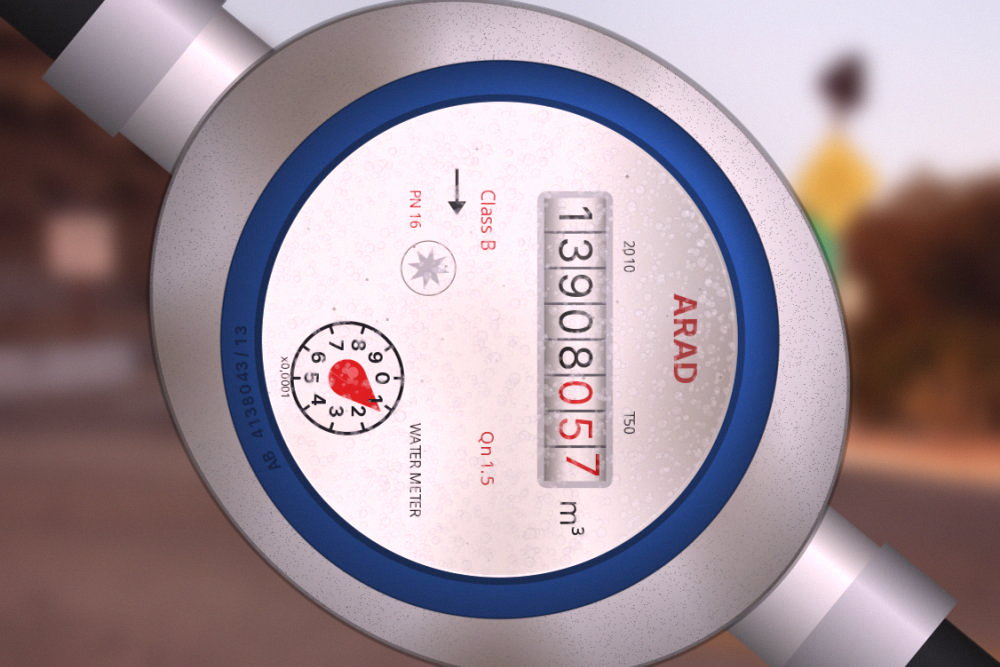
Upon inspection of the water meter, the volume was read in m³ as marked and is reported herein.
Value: 13908.0571 m³
